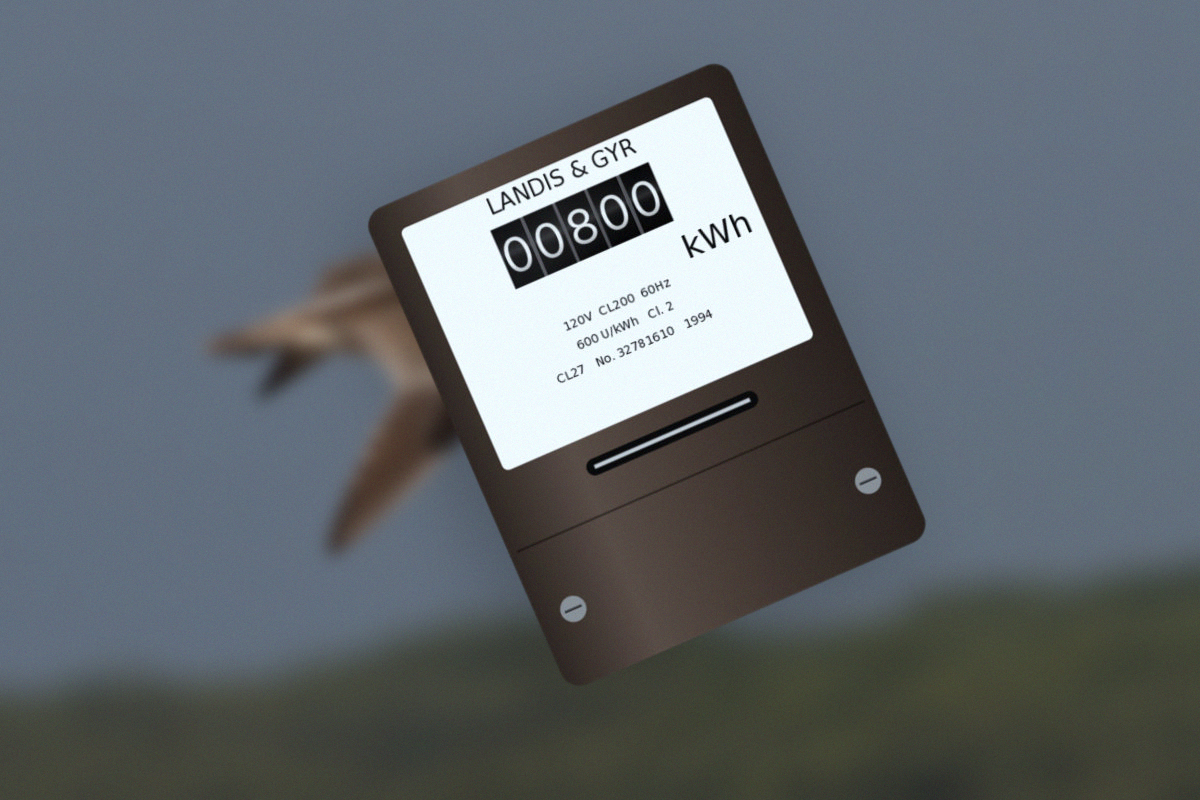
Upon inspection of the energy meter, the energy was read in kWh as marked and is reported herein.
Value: 800 kWh
